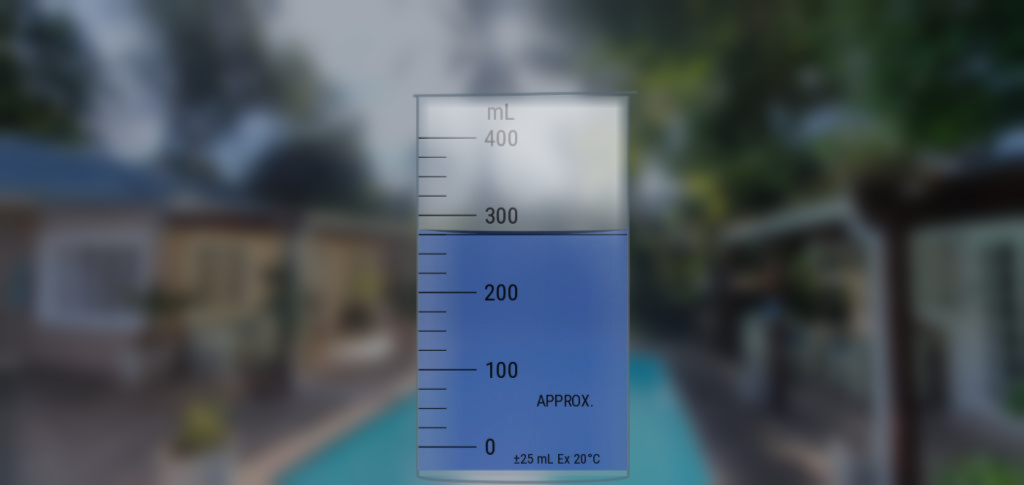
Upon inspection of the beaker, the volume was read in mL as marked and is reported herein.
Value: 275 mL
